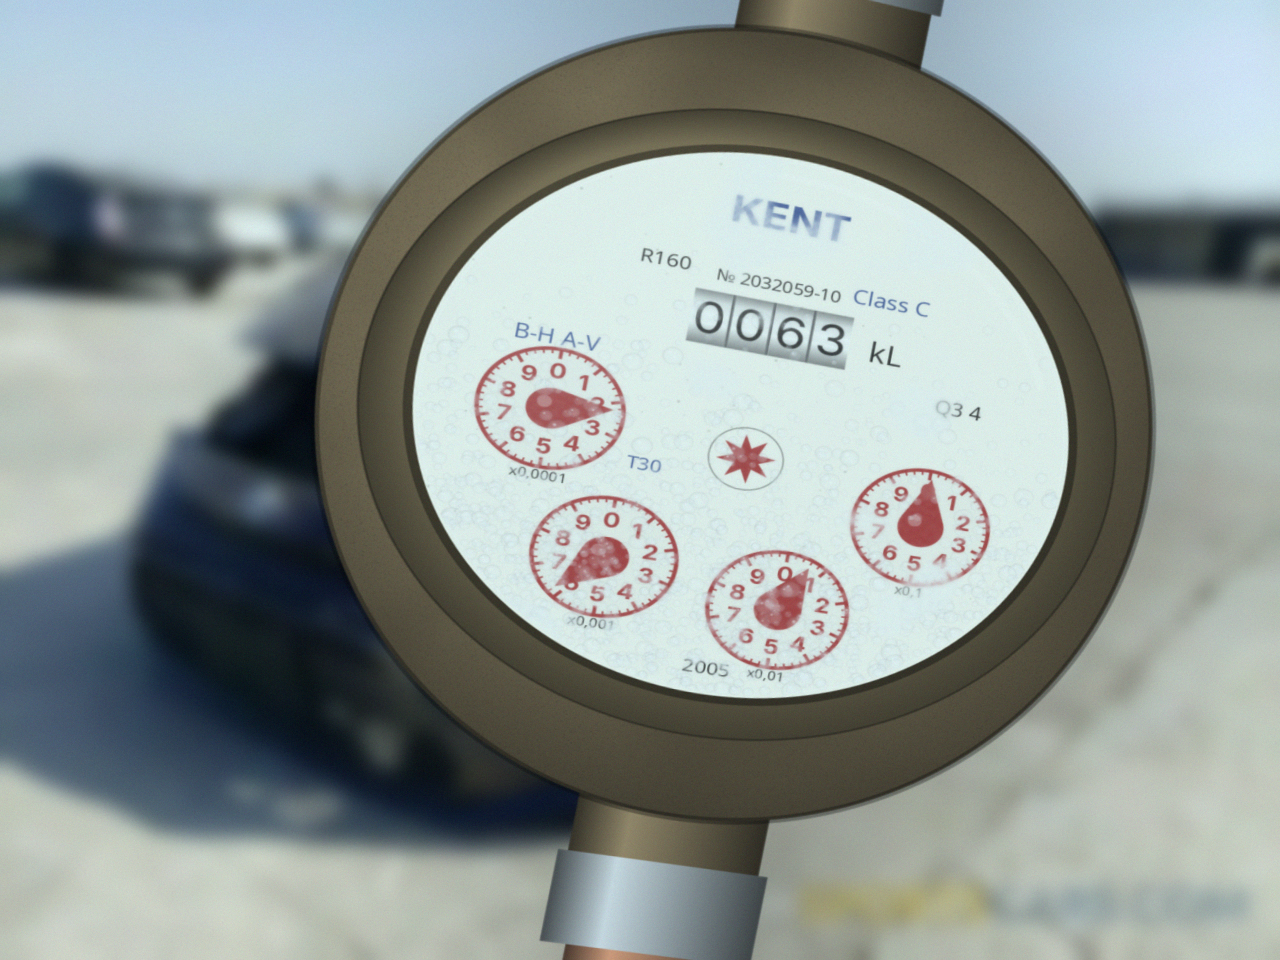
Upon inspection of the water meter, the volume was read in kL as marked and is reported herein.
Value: 63.0062 kL
